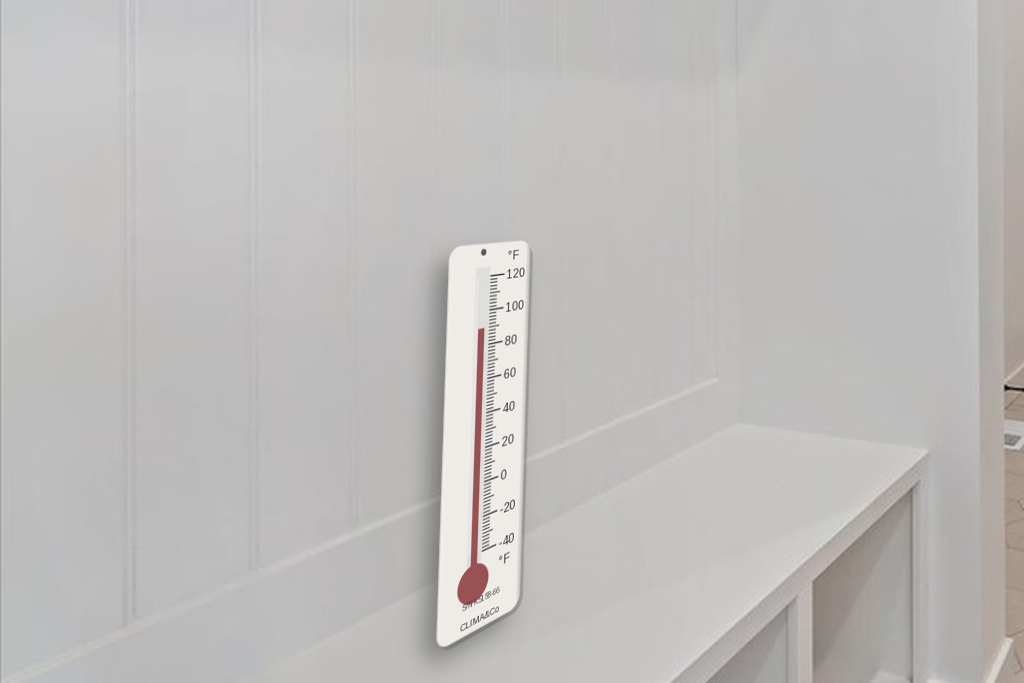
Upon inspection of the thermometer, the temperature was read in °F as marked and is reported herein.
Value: 90 °F
